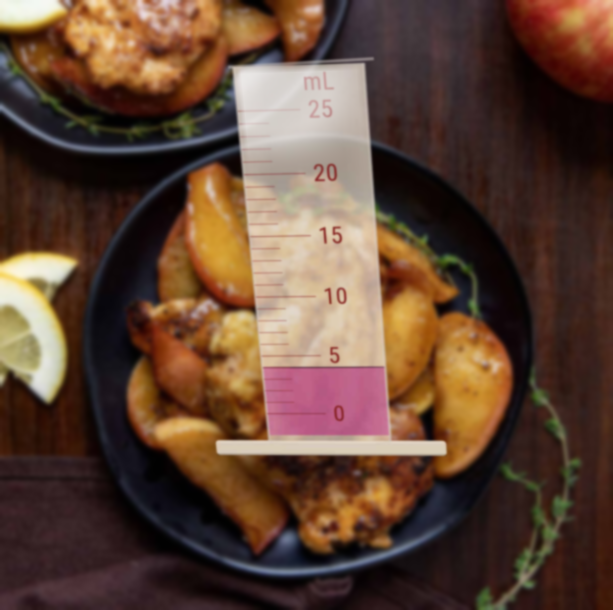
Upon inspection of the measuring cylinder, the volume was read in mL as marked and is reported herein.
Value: 4 mL
